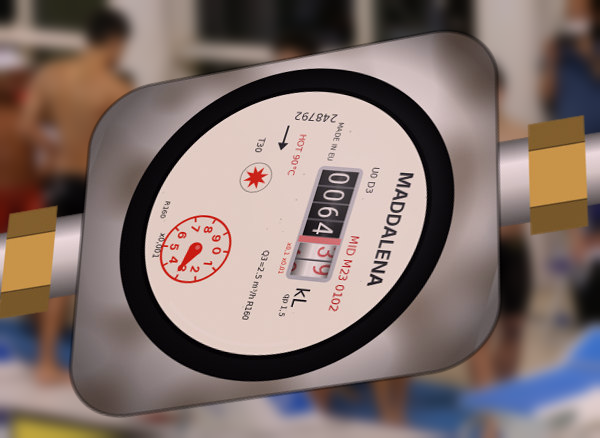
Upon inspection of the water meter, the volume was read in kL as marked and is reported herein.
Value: 64.393 kL
